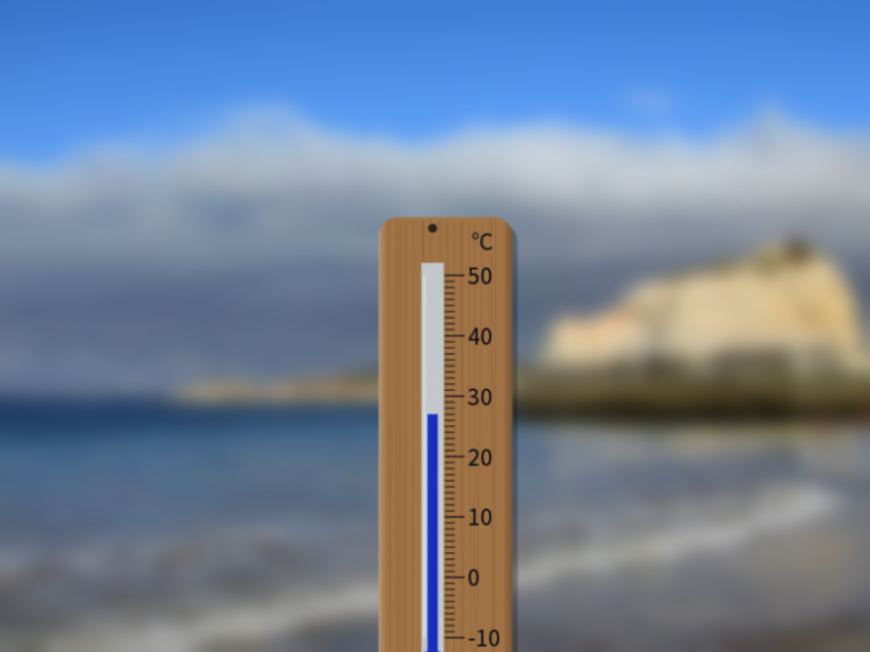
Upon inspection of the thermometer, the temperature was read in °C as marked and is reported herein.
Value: 27 °C
